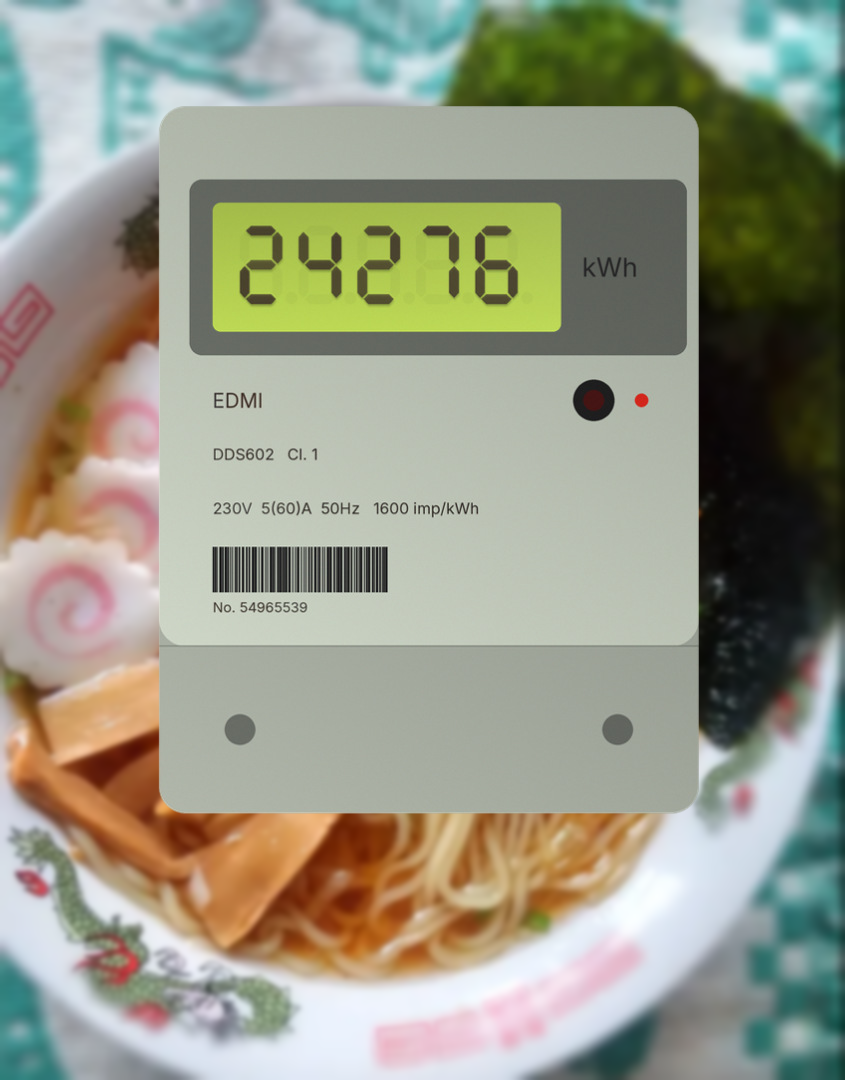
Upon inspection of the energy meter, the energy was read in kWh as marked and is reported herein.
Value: 24276 kWh
